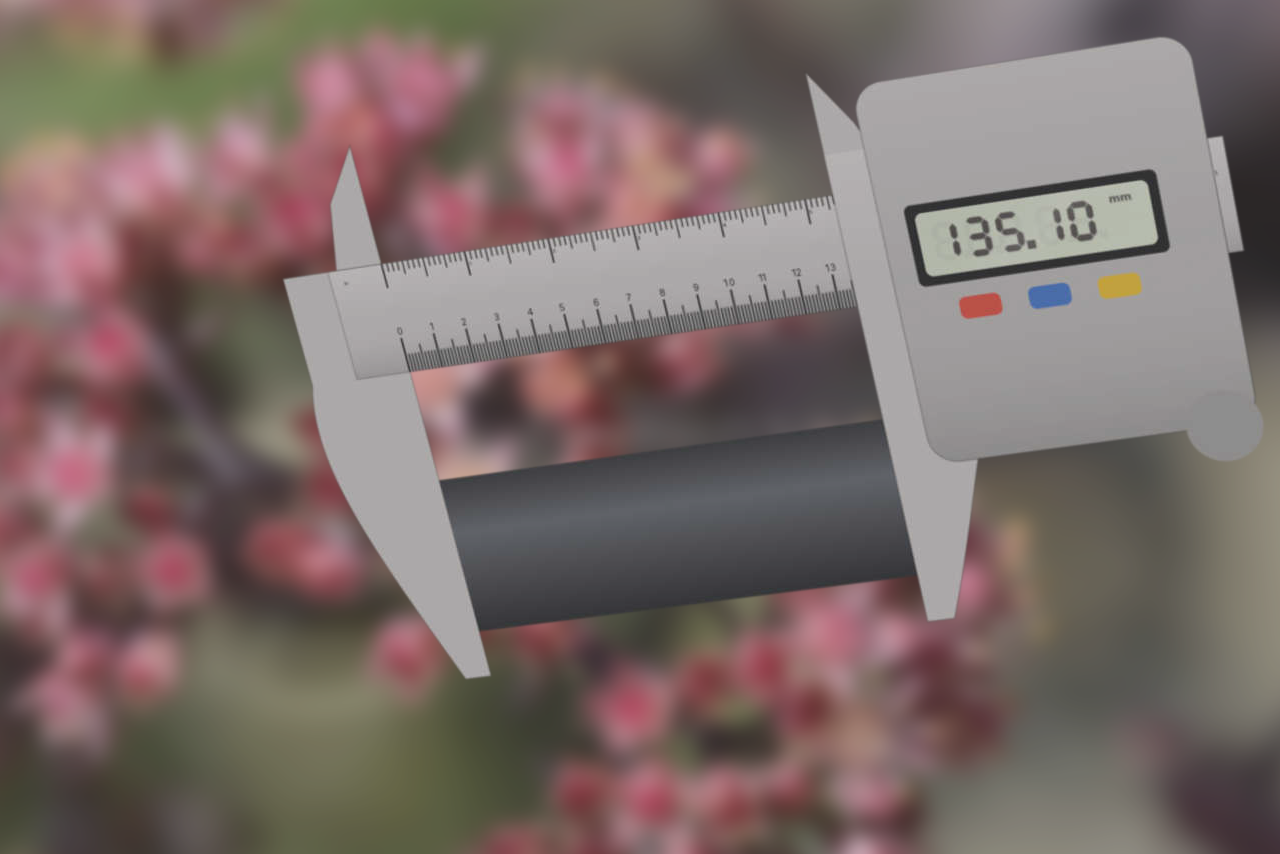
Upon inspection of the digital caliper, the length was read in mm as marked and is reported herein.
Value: 135.10 mm
